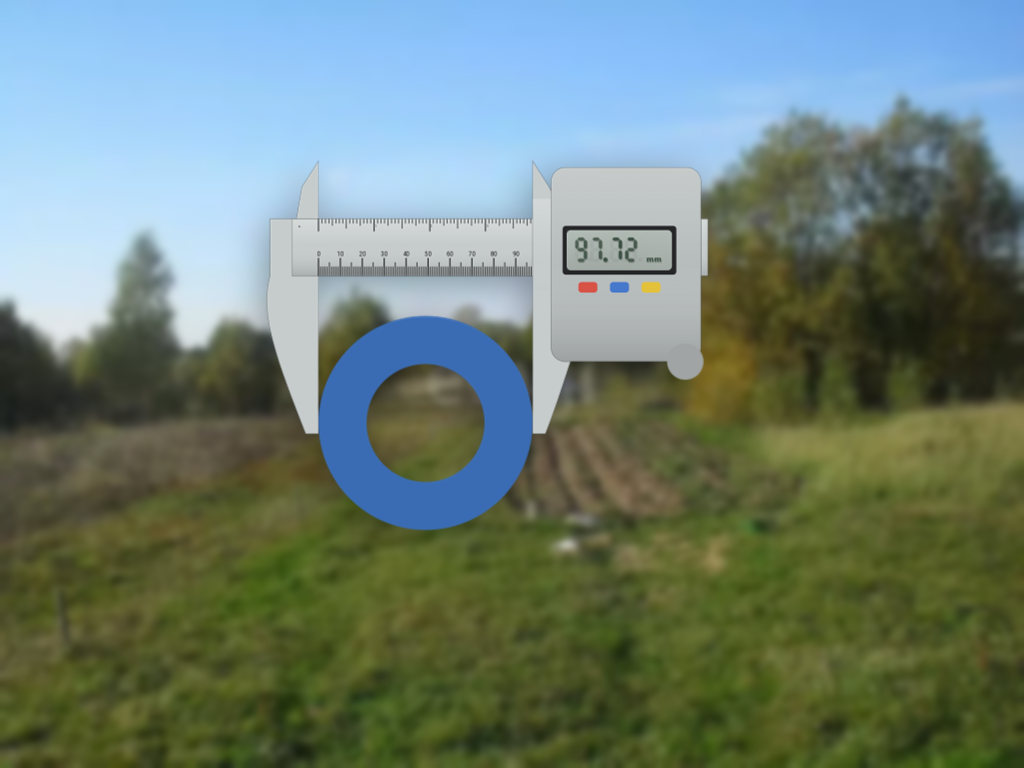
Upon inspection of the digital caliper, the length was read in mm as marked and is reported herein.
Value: 97.72 mm
